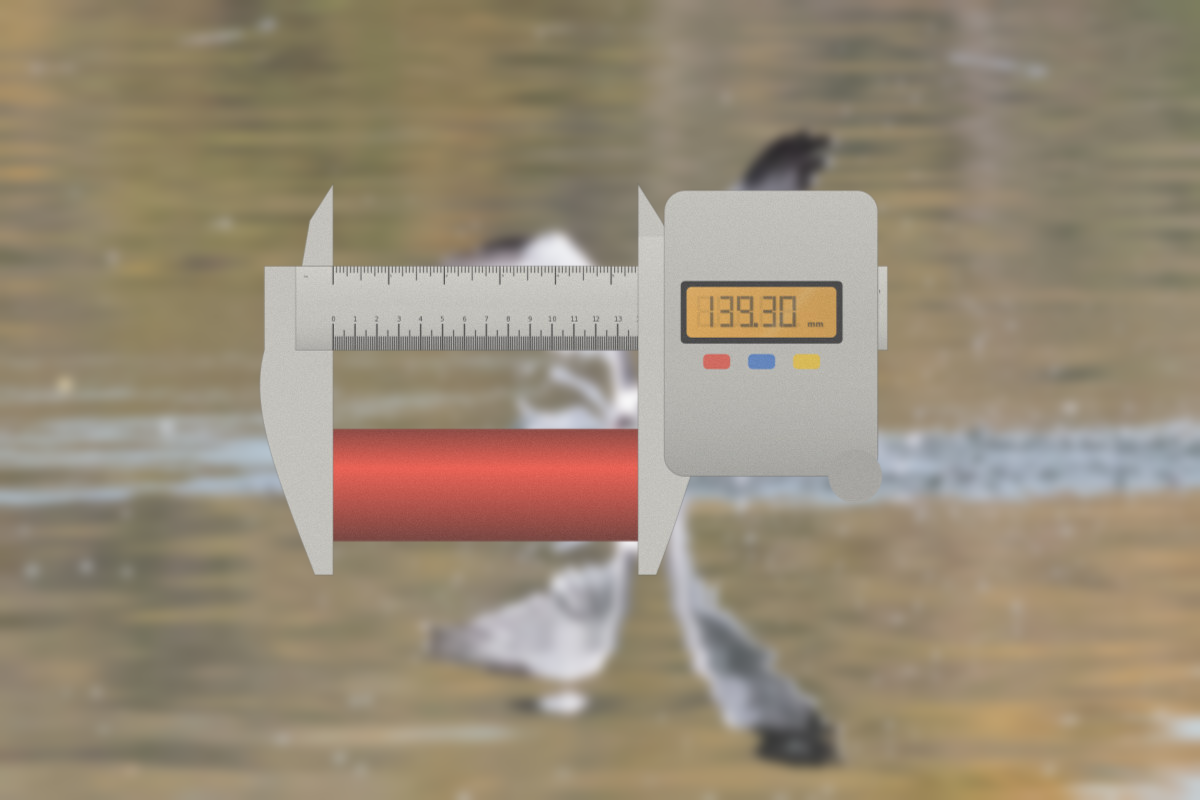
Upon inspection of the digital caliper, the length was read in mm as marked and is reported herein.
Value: 139.30 mm
